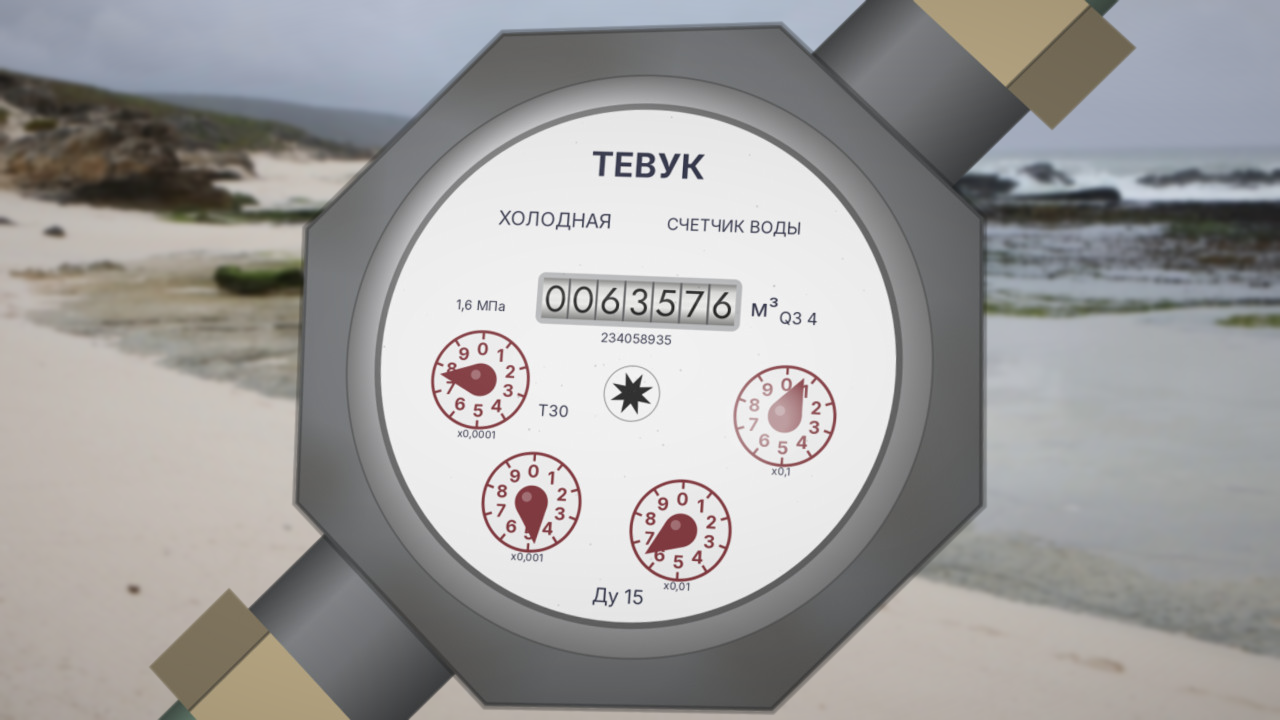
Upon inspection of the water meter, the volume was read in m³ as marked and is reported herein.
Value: 63576.0647 m³
